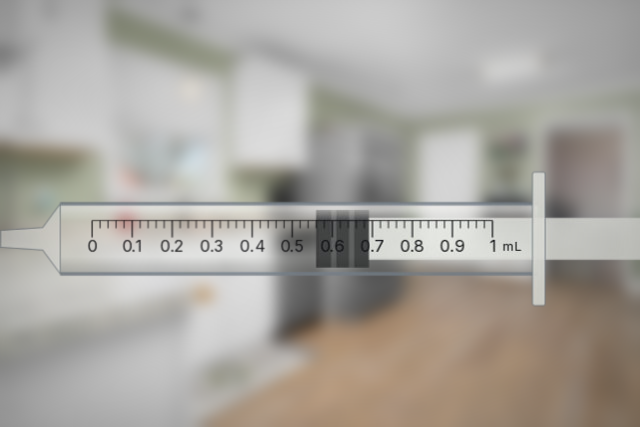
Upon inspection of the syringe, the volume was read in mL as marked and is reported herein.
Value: 0.56 mL
